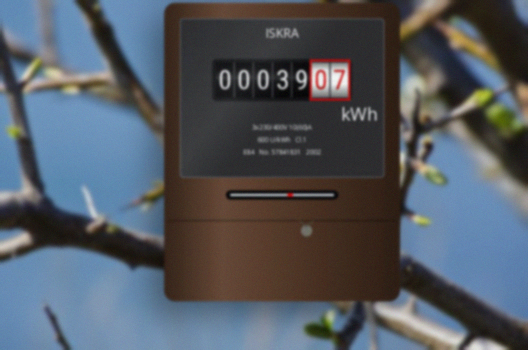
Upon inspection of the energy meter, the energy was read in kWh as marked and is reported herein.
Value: 39.07 kWh
